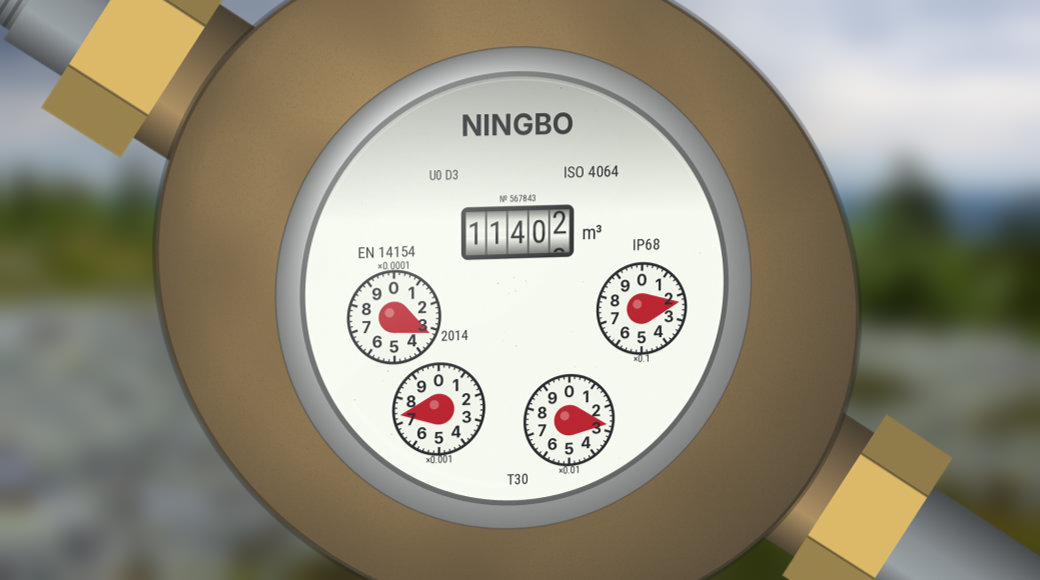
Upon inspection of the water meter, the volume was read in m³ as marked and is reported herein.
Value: 11402.2273 m³
